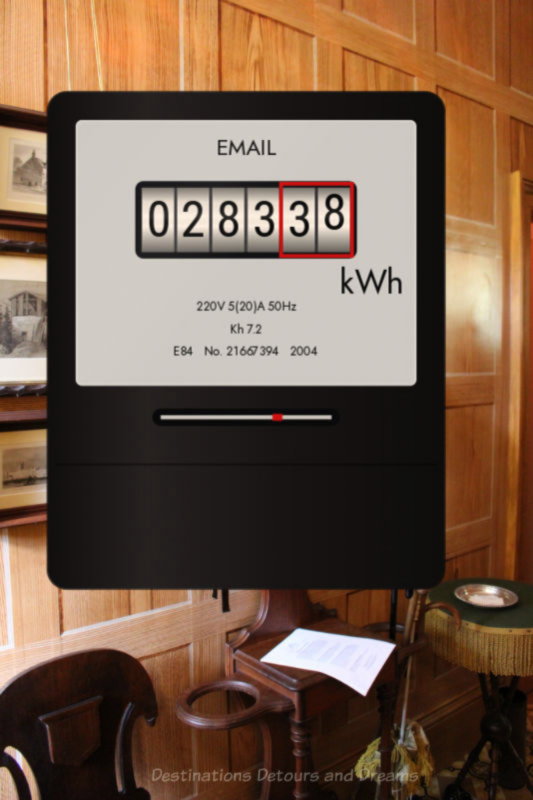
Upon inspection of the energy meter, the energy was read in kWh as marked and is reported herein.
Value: 283.38 kWh
